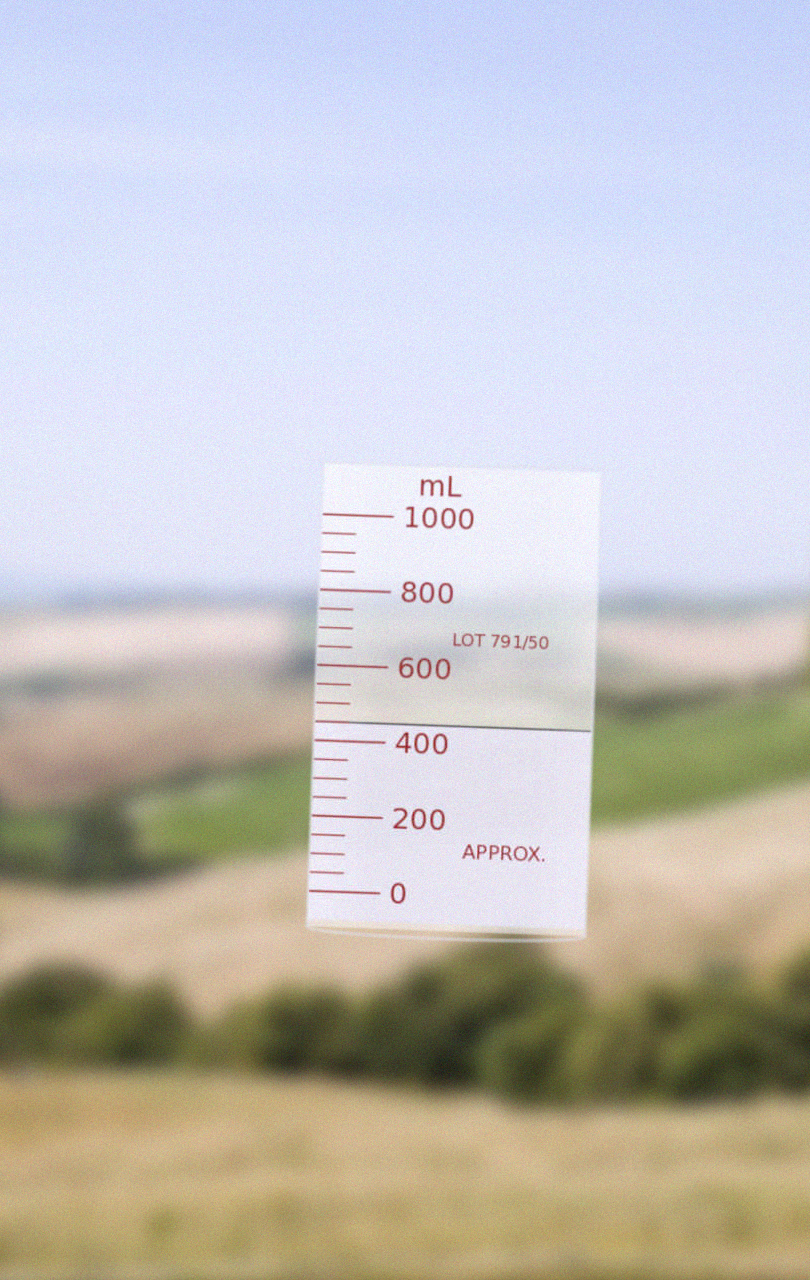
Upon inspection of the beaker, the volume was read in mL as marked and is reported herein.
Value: 450 mL
